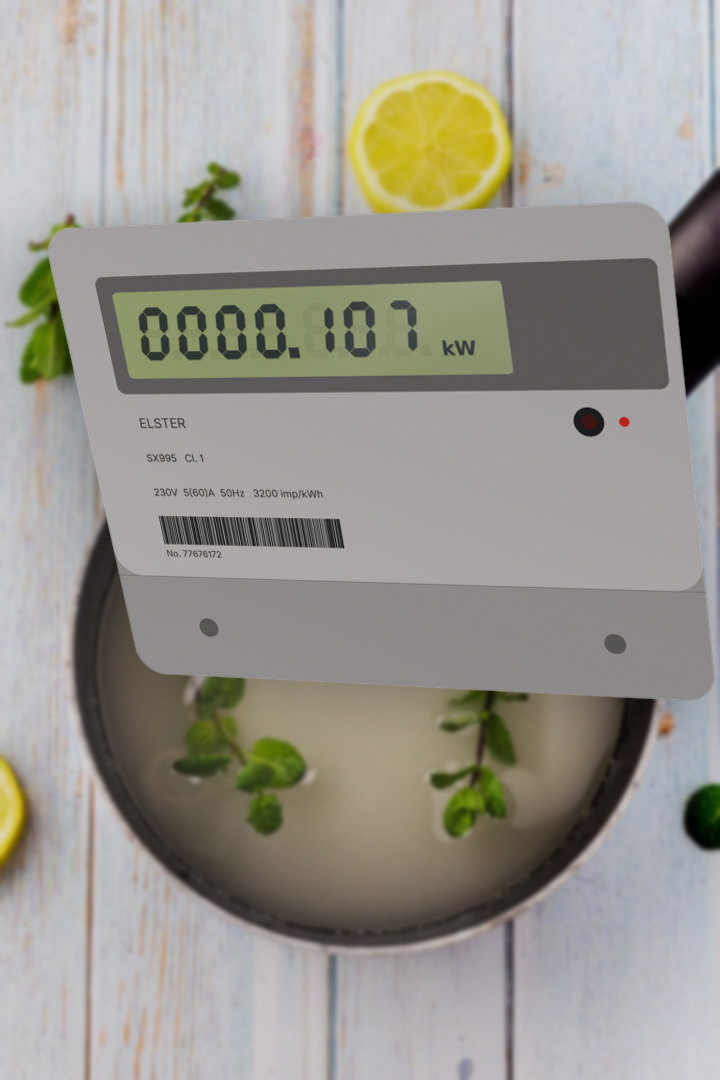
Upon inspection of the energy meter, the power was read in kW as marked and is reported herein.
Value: 0.107 kW
